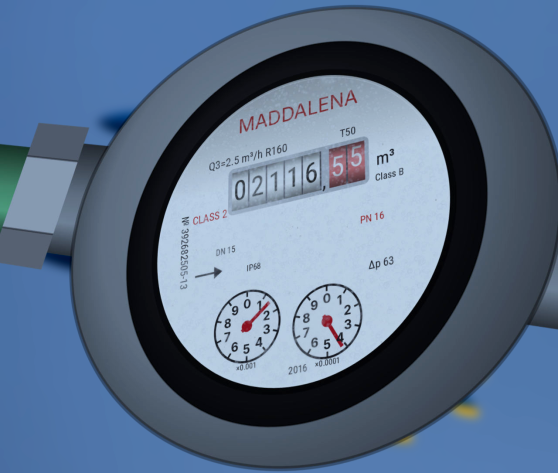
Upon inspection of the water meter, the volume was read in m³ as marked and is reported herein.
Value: 2116.5514 m³
